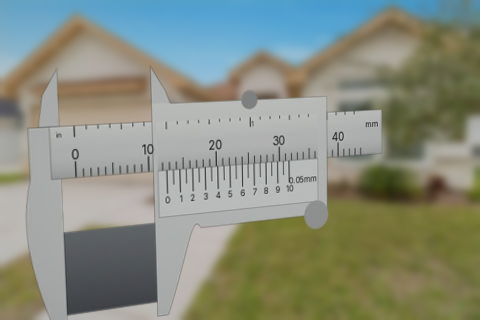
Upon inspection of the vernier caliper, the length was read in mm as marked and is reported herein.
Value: 12.6 mm
